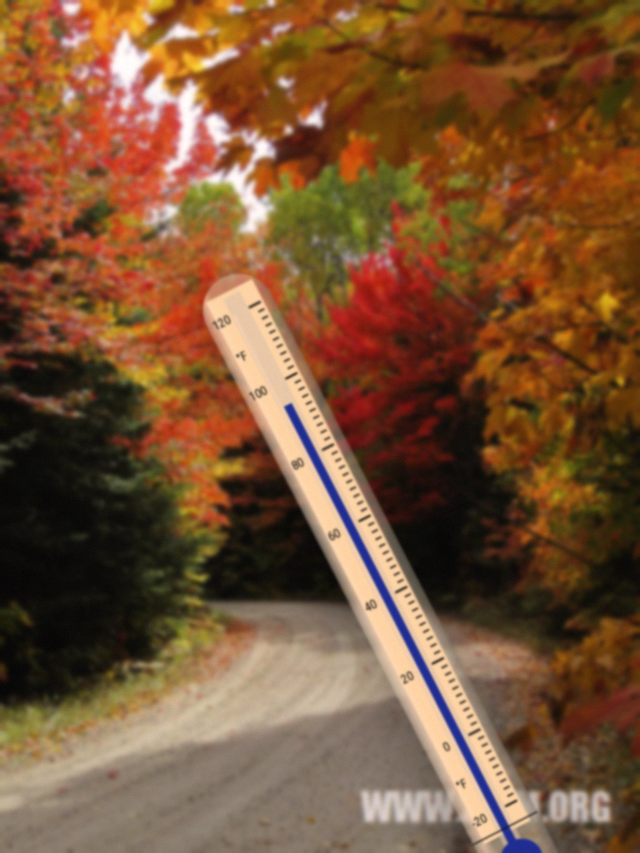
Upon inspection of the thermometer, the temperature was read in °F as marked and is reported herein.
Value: 94 °F
